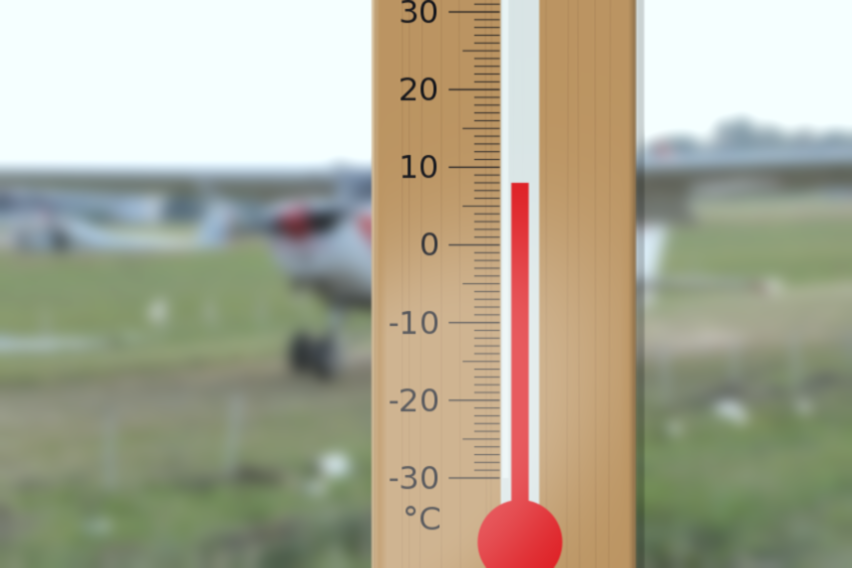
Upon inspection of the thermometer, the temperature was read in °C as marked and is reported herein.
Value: 8 °C
